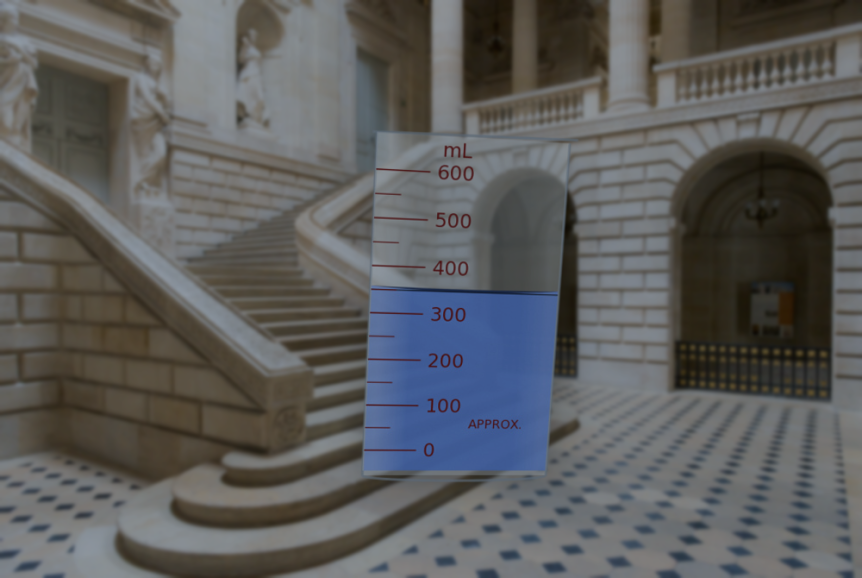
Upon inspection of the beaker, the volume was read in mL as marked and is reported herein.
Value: 350 mL
